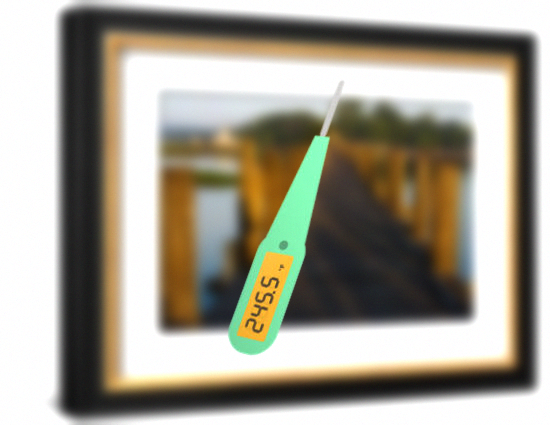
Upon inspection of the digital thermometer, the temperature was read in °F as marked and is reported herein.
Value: 245.5 °F
